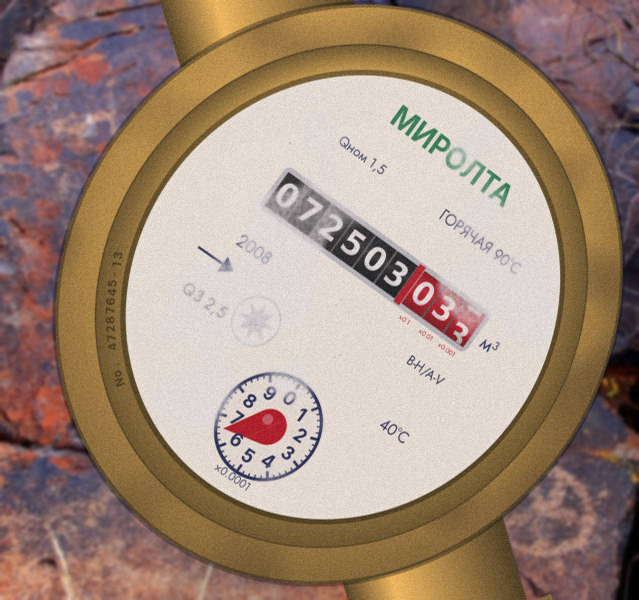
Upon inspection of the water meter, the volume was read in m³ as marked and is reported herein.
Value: 72503.0326 m³
